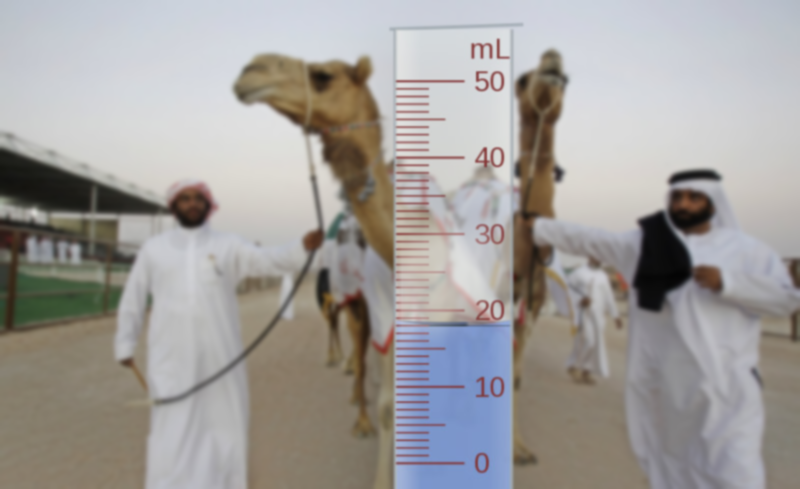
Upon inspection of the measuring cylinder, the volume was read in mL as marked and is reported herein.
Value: 18 mL
